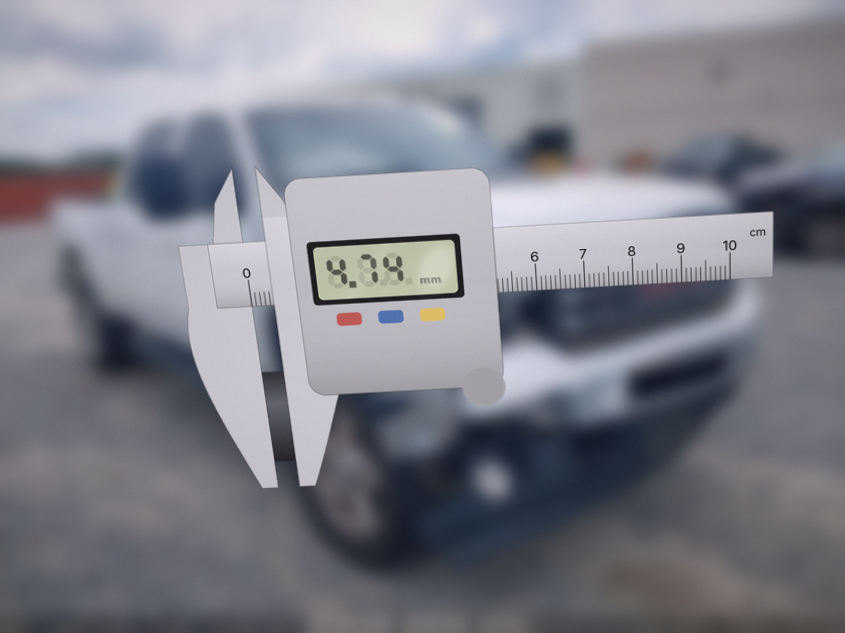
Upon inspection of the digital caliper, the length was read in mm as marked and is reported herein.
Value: 4.74 mm
